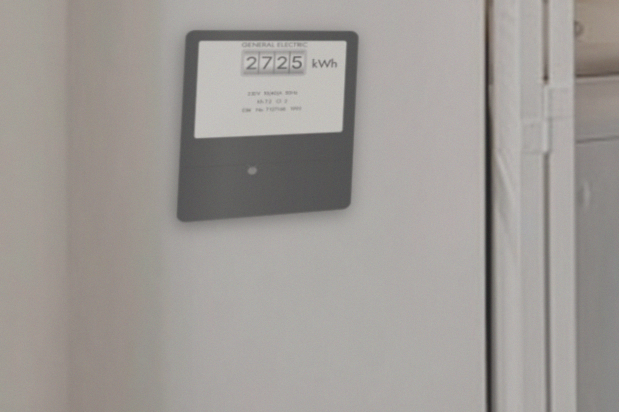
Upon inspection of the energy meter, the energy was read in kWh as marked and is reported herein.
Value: 2725 kWh
